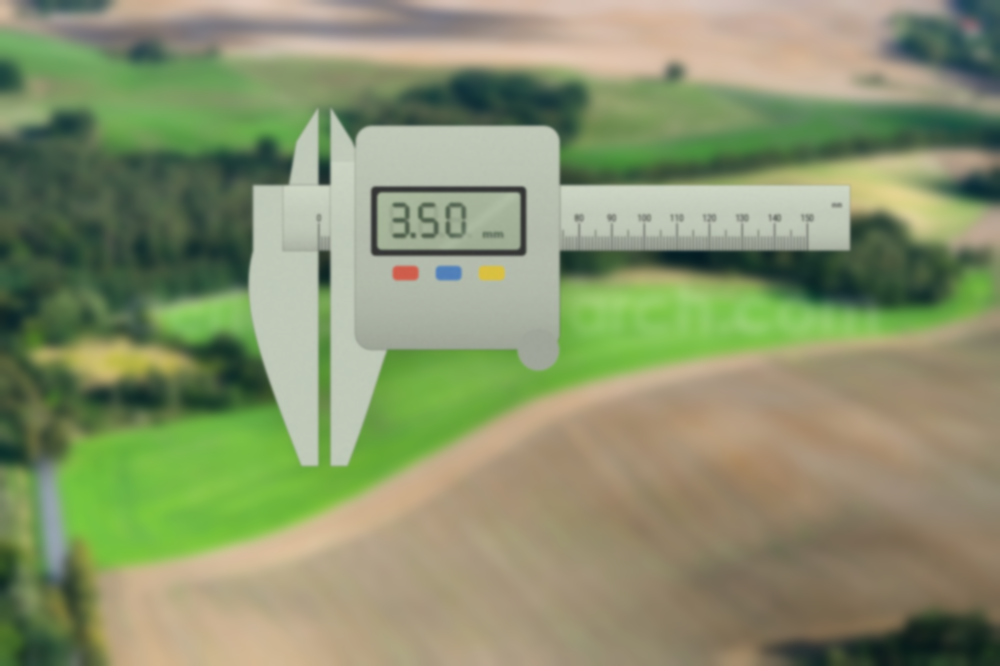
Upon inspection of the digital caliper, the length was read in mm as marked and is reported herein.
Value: 3.50 mm
